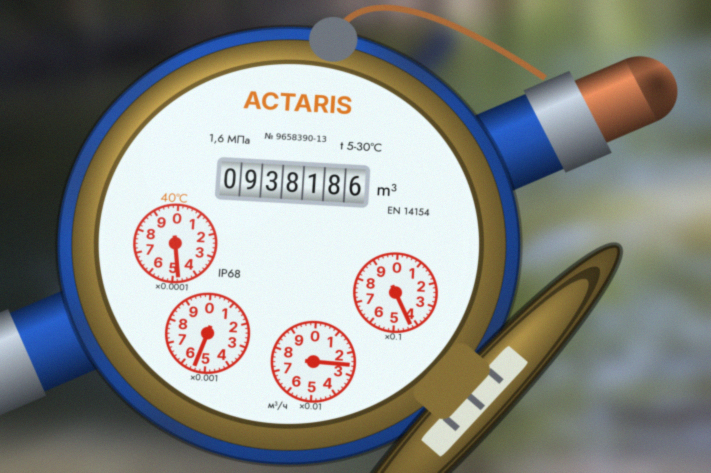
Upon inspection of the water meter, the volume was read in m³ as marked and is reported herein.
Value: 938186.4254 m³
